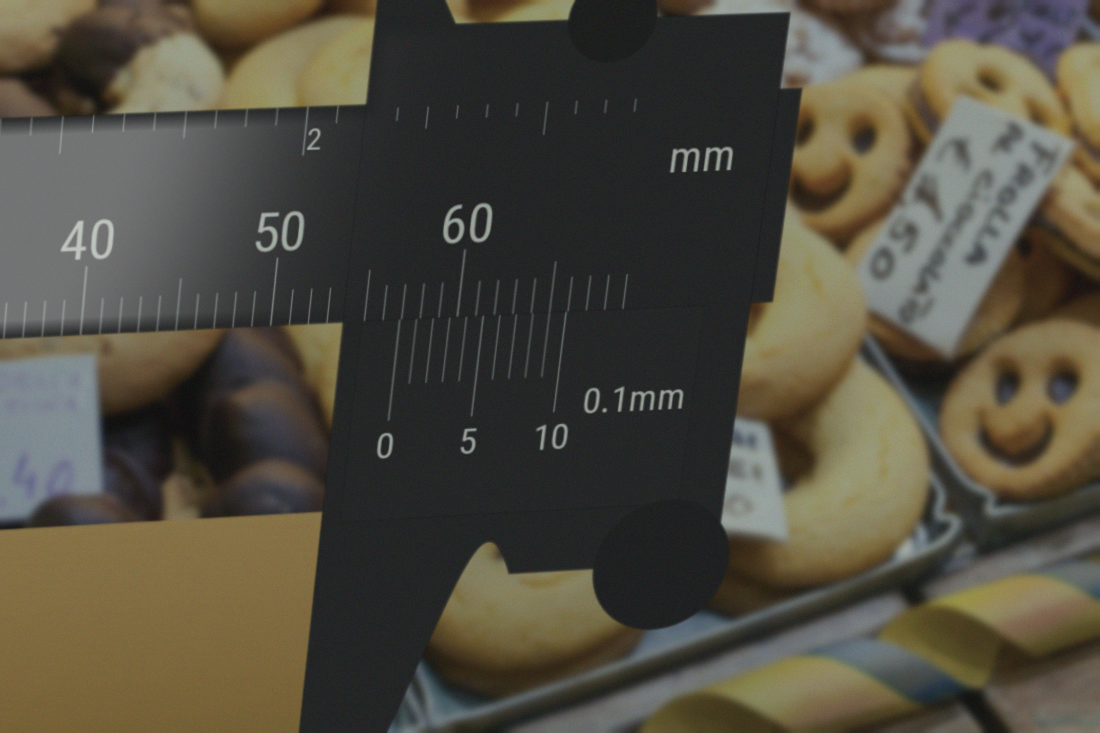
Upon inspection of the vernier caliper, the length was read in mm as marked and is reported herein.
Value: 56.9 mm
